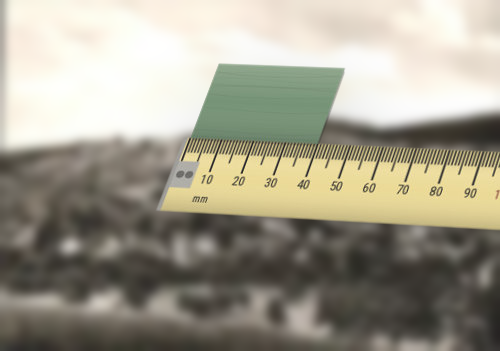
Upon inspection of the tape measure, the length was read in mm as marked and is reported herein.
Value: 40 mm
